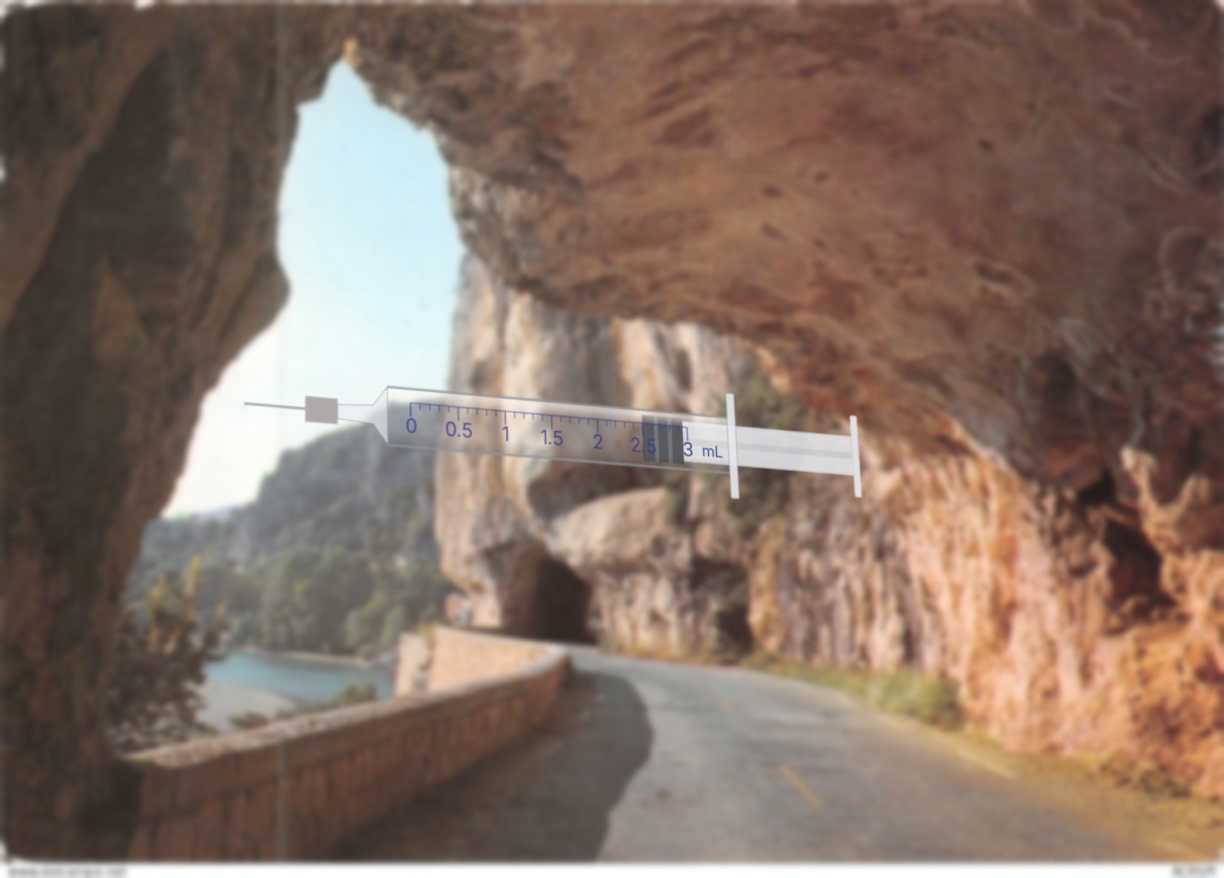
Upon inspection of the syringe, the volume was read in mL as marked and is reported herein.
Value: 2.5 mL
